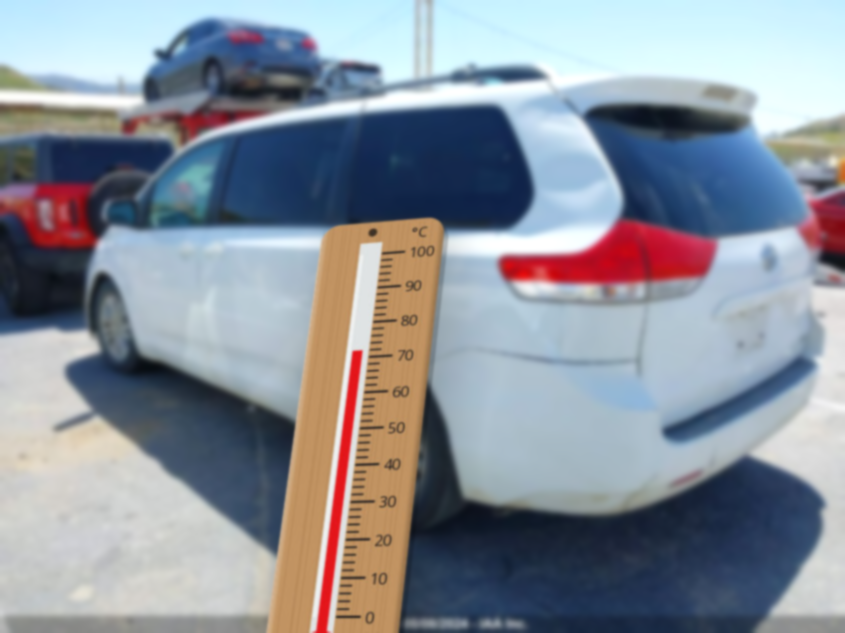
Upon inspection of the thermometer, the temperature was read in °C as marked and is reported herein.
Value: 72 °C
